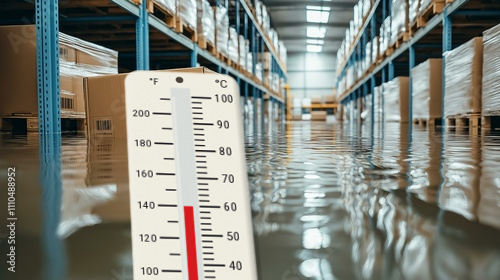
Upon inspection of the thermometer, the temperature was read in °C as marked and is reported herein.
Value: 60 °C
